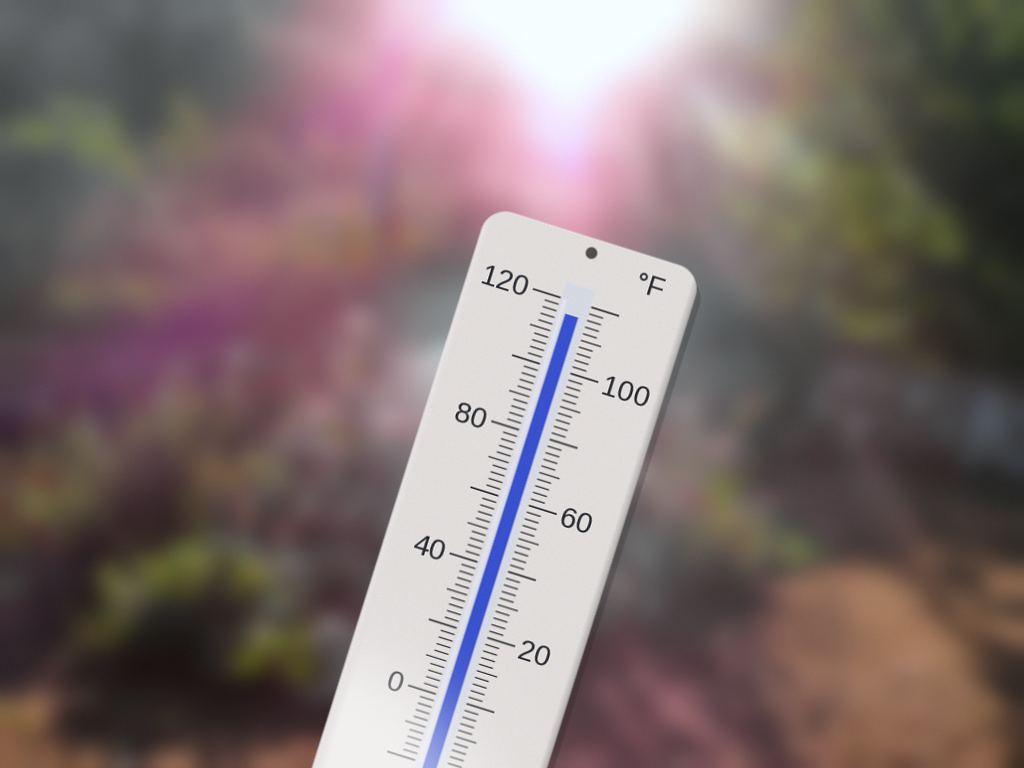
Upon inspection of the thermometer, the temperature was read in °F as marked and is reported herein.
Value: 116 °F
